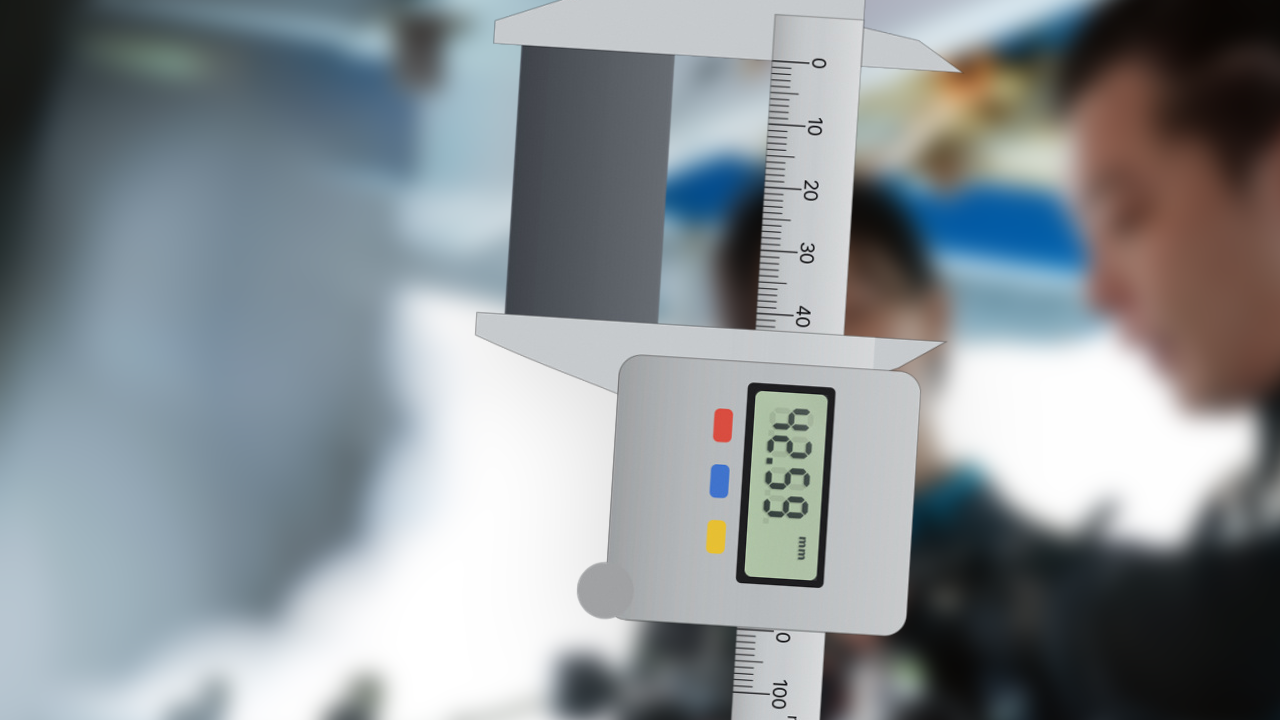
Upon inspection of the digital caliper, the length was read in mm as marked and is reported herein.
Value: 42.59 mm
